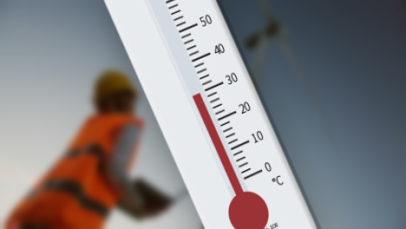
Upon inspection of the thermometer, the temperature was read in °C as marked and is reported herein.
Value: 30 °C
